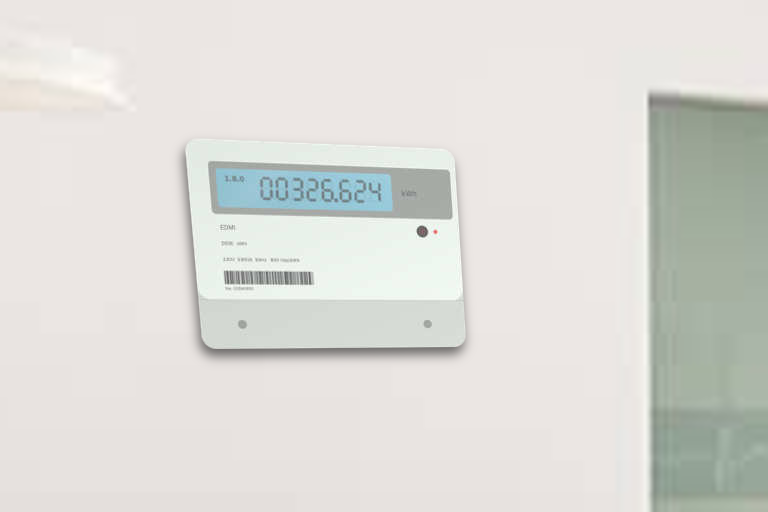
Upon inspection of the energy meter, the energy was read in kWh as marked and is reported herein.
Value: 326.624 kWh
